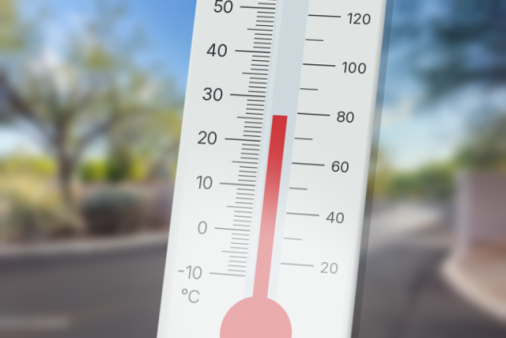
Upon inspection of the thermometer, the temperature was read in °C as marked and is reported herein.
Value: 26 °C
